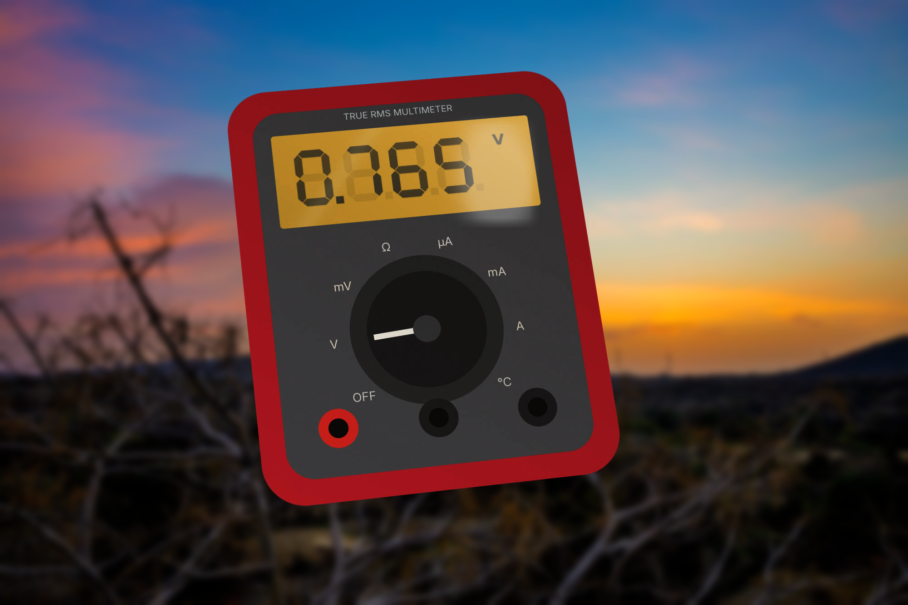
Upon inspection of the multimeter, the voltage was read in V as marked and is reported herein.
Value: 0.765 V
